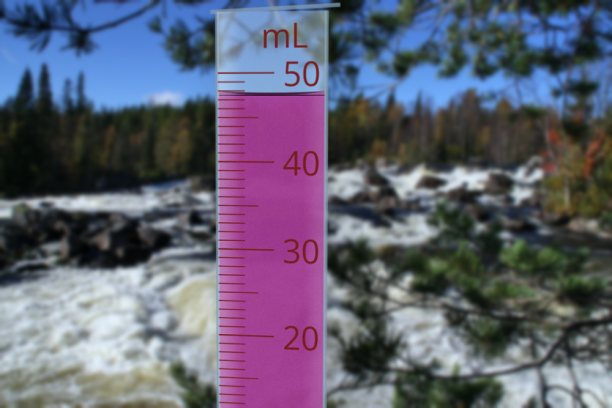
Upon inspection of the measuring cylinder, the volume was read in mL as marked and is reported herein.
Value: 47.5 mL
